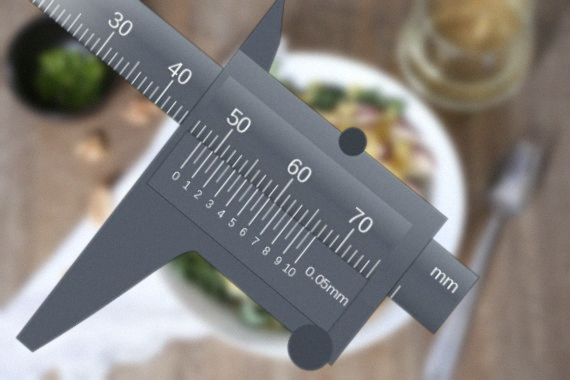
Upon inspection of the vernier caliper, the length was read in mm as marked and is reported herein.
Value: 47.8 mm
